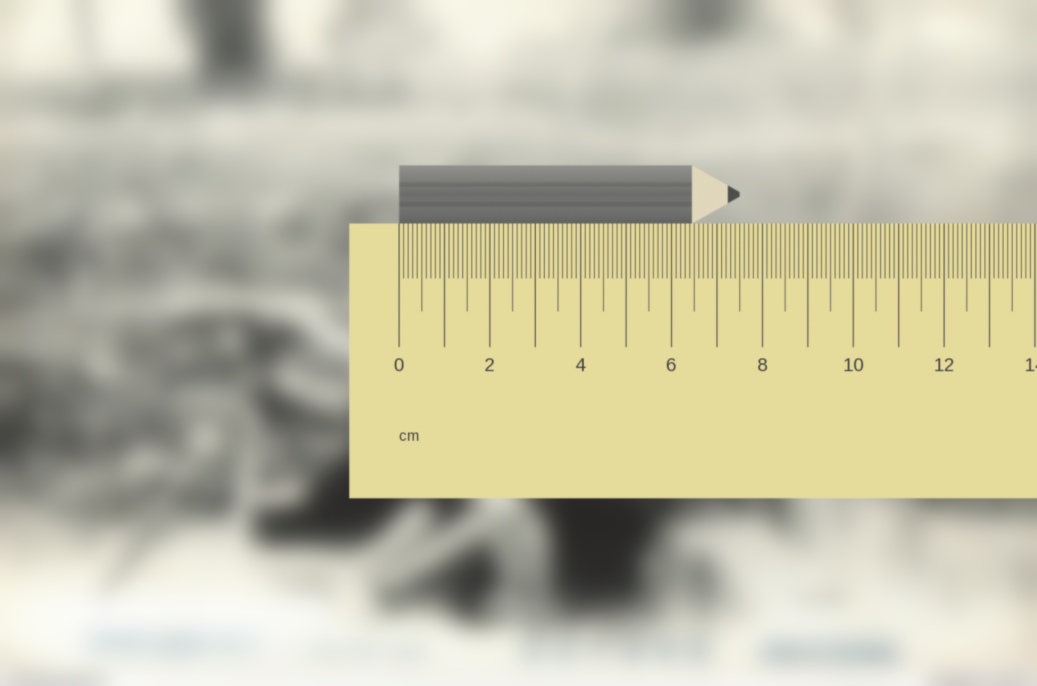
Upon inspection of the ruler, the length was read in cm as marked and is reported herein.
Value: 7.5 cm
